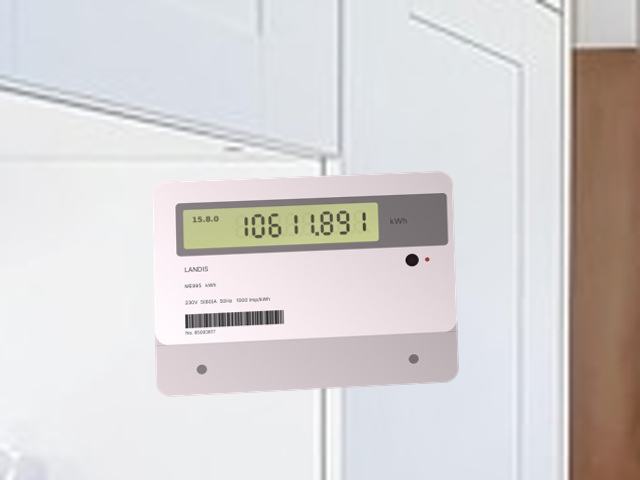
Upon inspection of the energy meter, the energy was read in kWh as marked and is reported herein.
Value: 10611.891 kWh
